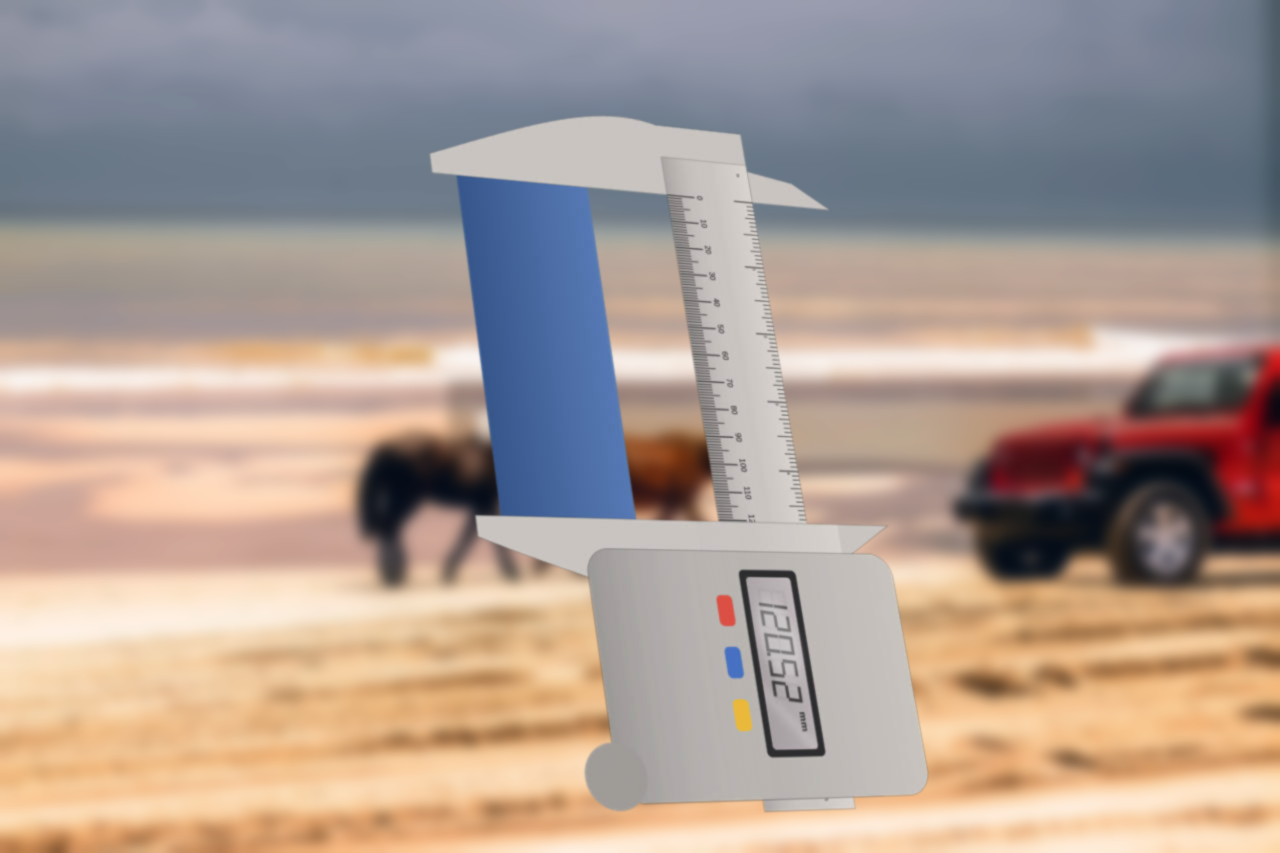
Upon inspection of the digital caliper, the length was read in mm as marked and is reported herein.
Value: 120.52 mm
